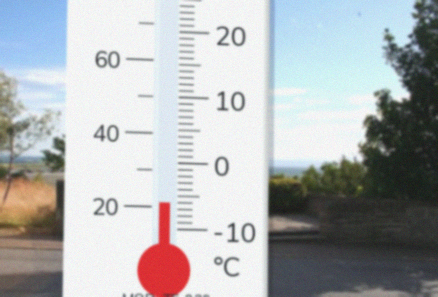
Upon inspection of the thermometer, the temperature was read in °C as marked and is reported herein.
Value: -6 °C
